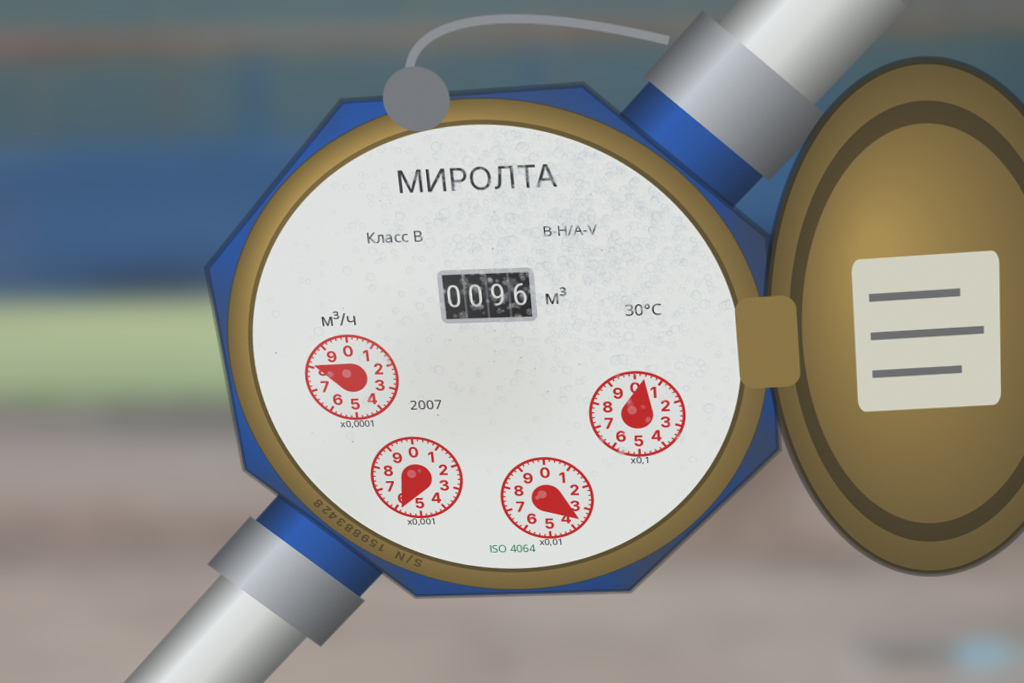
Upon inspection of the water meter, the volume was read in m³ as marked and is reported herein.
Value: 96.0358 m³
